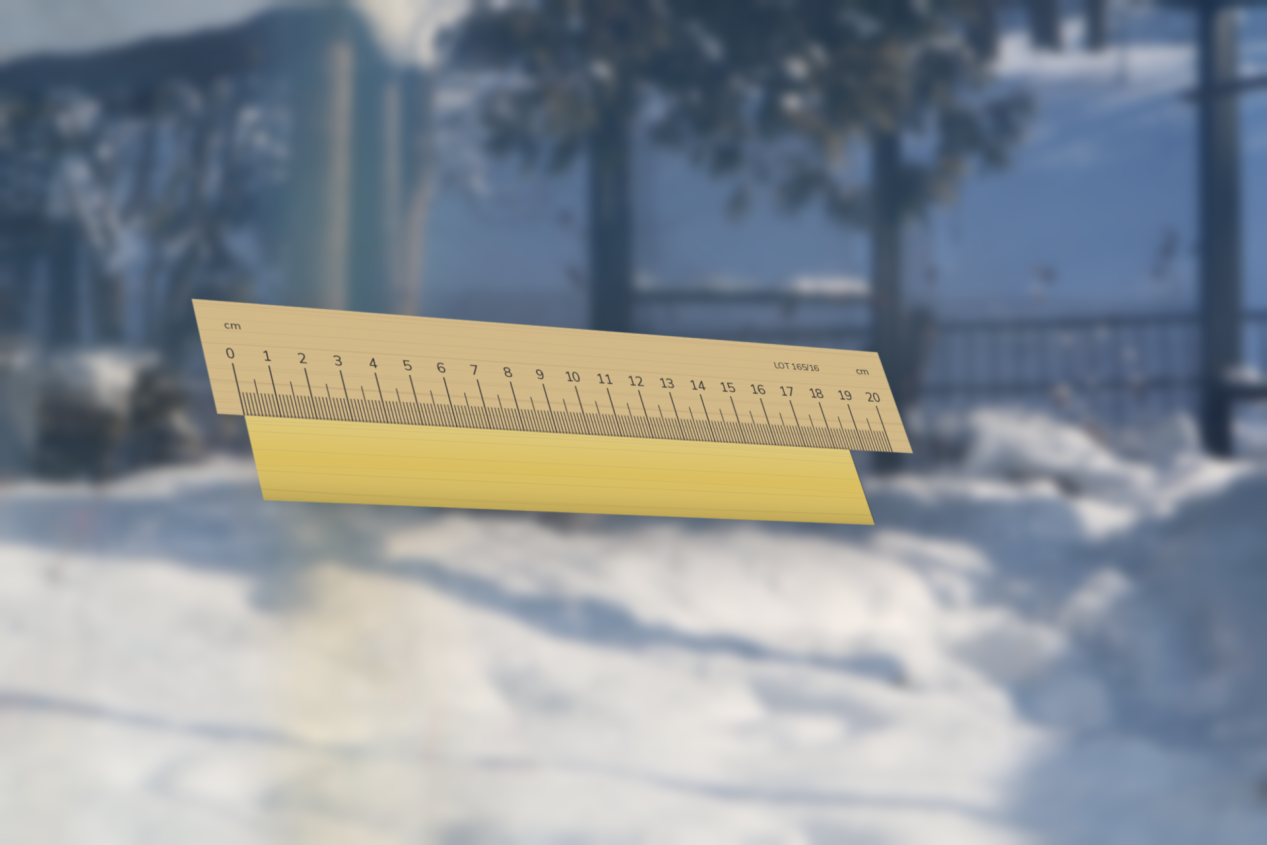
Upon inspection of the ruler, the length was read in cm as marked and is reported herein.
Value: 18.5 cm
